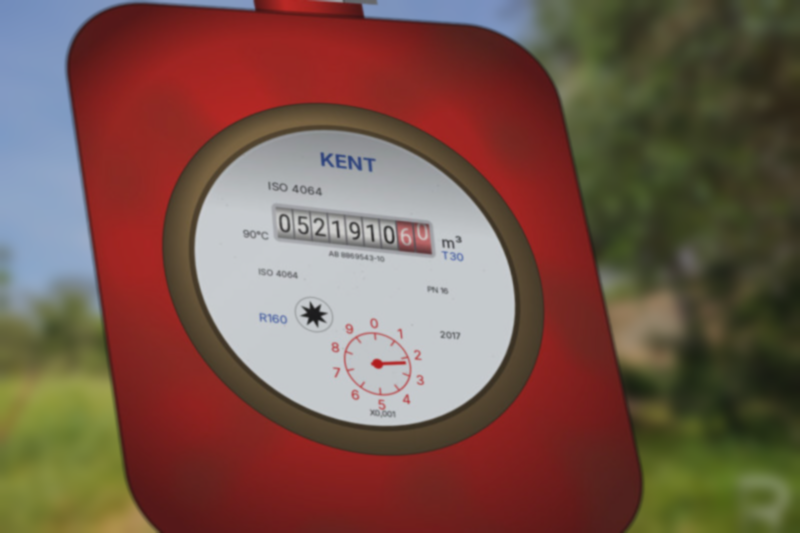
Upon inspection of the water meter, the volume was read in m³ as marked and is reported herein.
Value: 521910.602 m³
